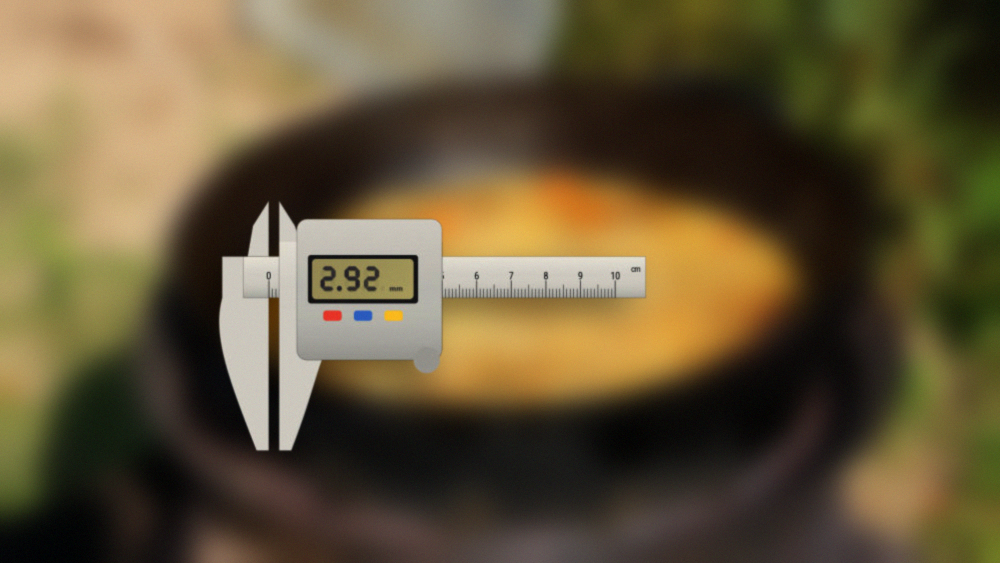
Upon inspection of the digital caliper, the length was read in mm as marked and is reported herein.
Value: 2.92 mm
